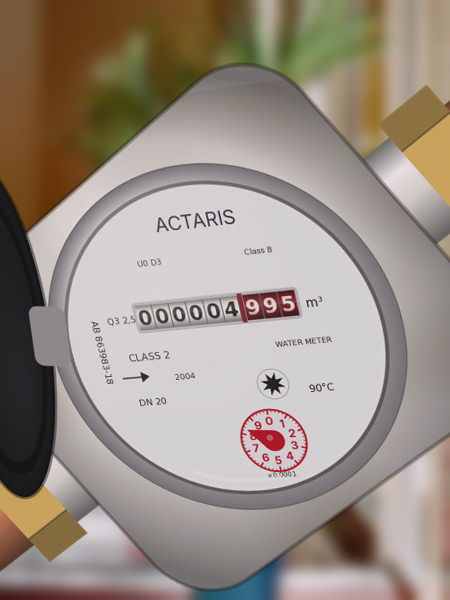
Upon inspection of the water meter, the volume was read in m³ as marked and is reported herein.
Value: 4.9958 m³
